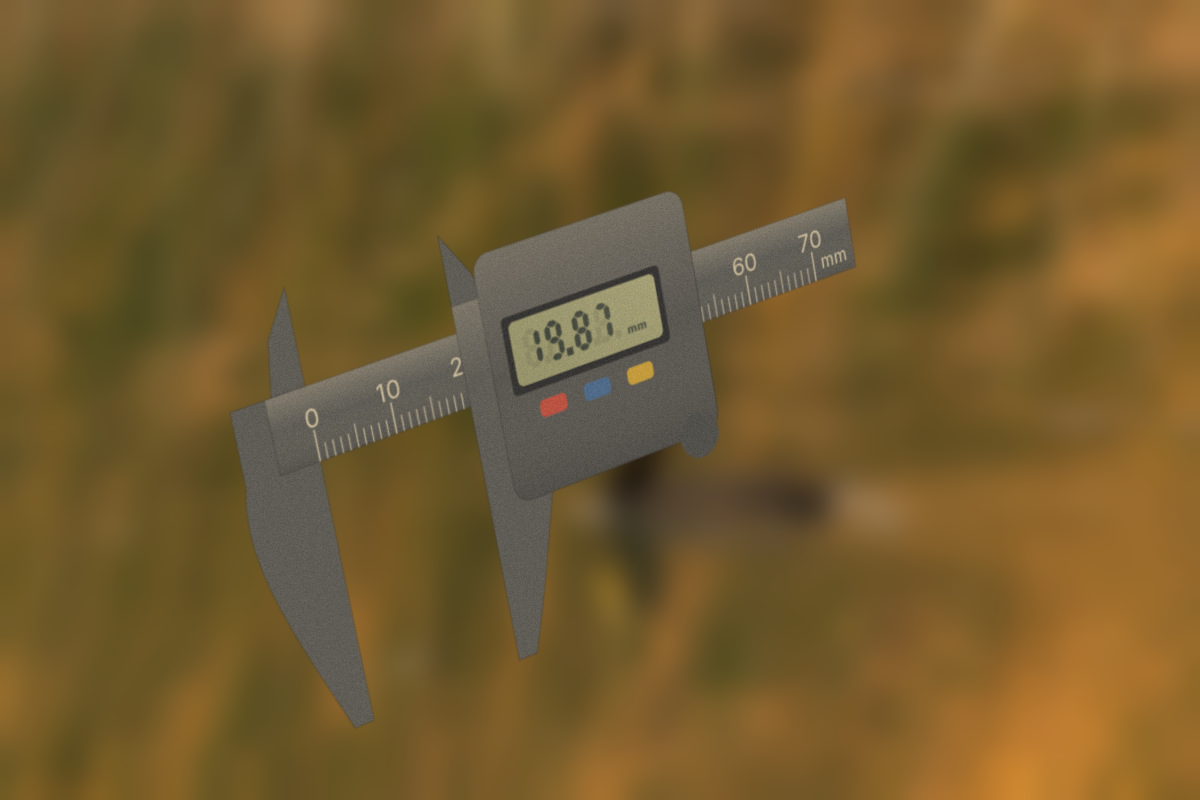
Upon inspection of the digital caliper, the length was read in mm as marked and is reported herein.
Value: 19.87 mm
